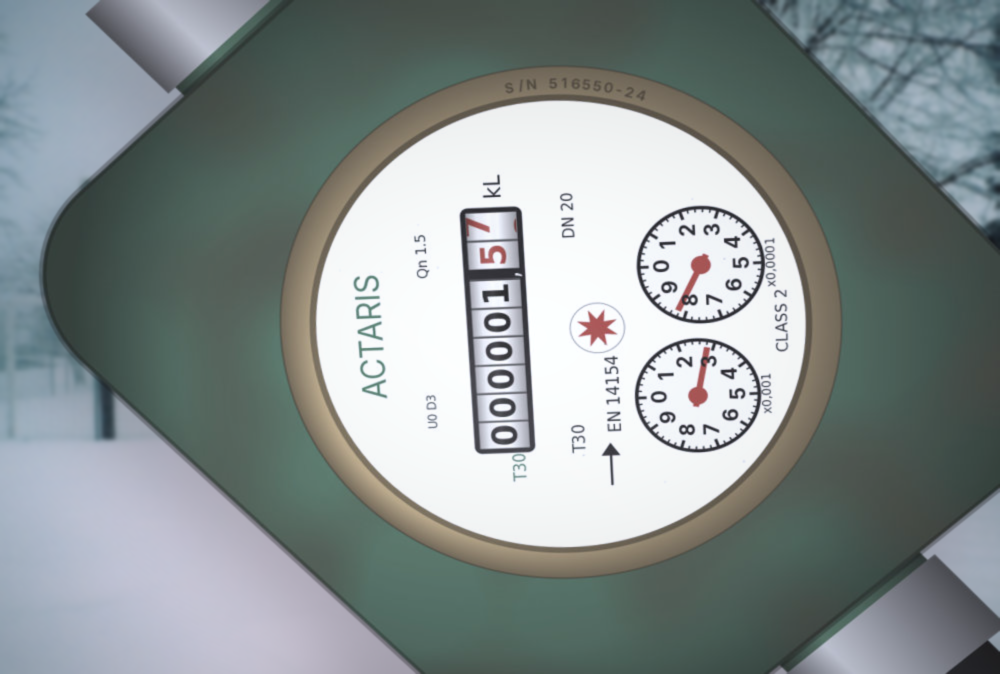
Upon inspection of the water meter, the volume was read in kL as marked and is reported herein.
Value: 1.5728 kL
